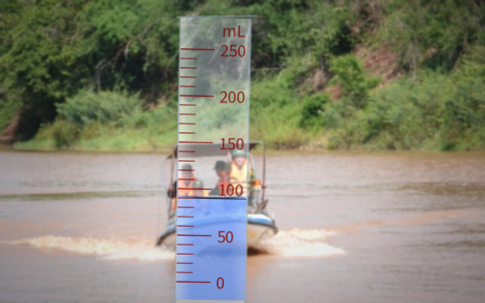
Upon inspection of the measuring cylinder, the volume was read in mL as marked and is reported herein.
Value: 90 mL
